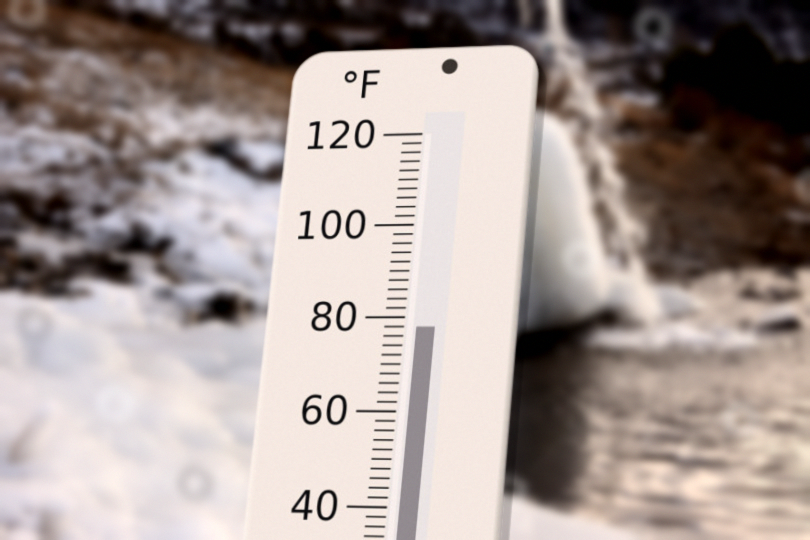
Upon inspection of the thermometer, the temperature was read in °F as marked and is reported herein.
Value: 78 °F
